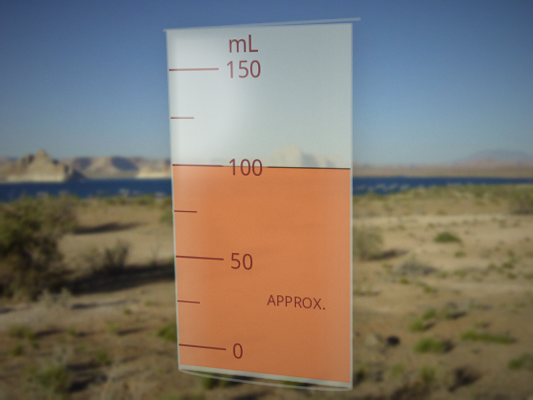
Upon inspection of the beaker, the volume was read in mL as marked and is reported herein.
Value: 100 mL
